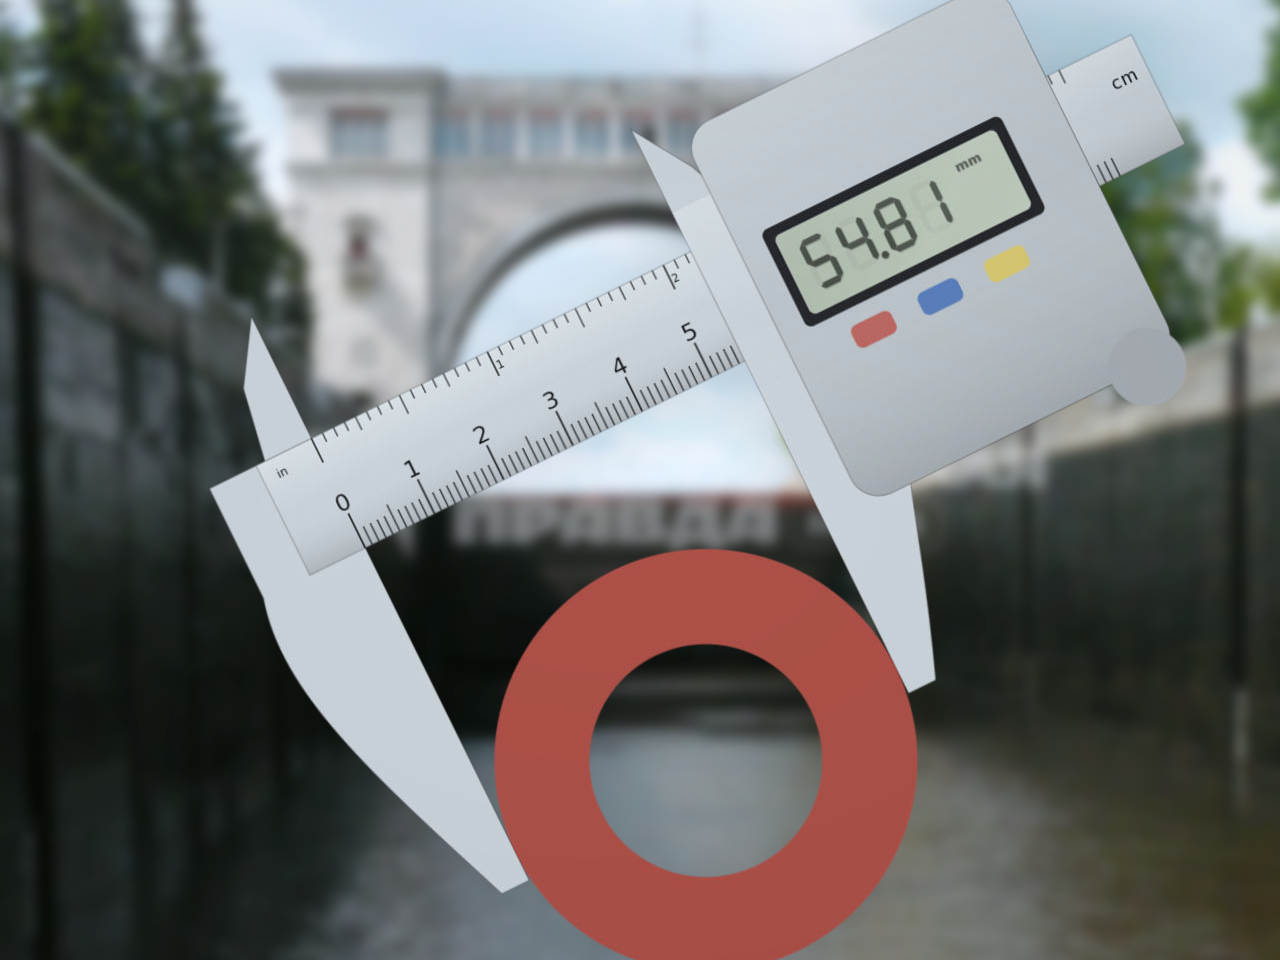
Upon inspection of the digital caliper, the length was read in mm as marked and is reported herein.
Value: 54.81 mm
